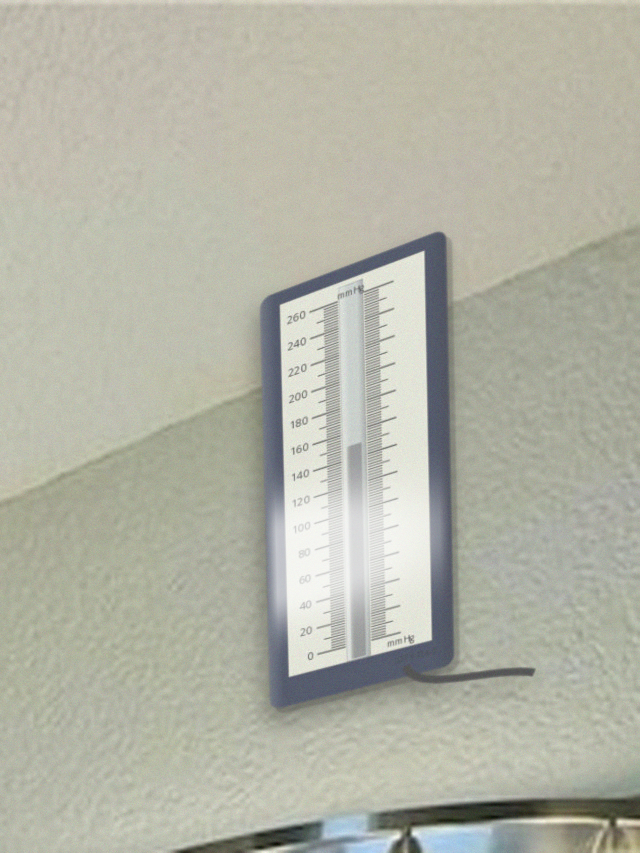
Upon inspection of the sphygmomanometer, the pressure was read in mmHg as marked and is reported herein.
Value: 150 mmHg
